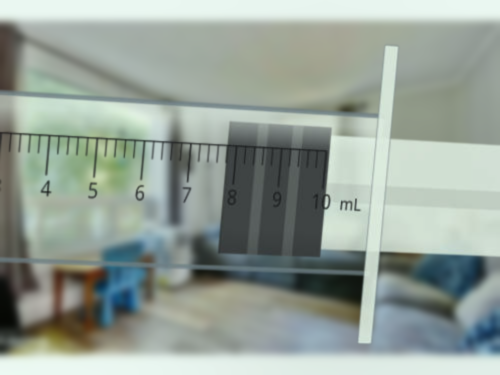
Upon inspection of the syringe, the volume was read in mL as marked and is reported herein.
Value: 7.8 mL
